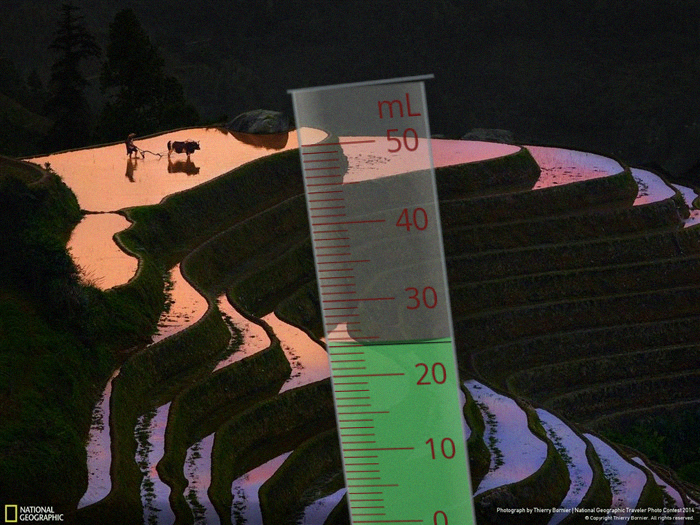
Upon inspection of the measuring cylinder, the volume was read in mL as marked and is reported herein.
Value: 24 mL
